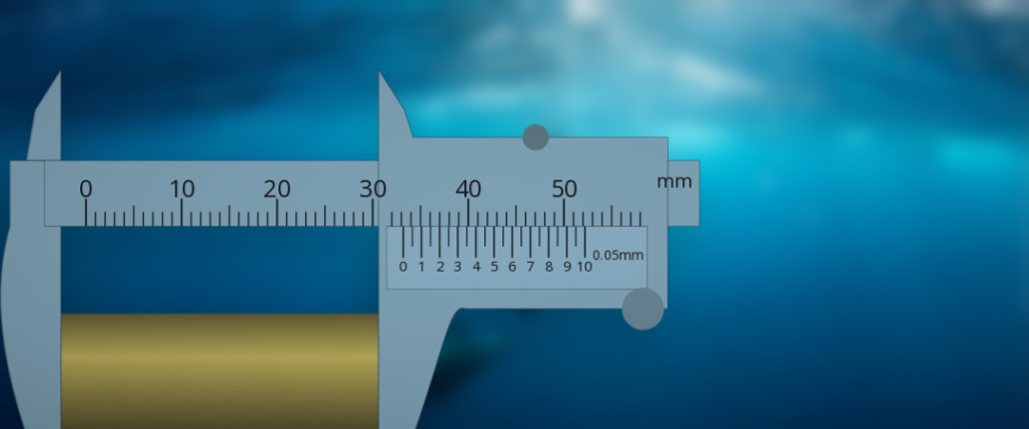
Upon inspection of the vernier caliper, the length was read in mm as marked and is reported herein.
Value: 33.2 mm
